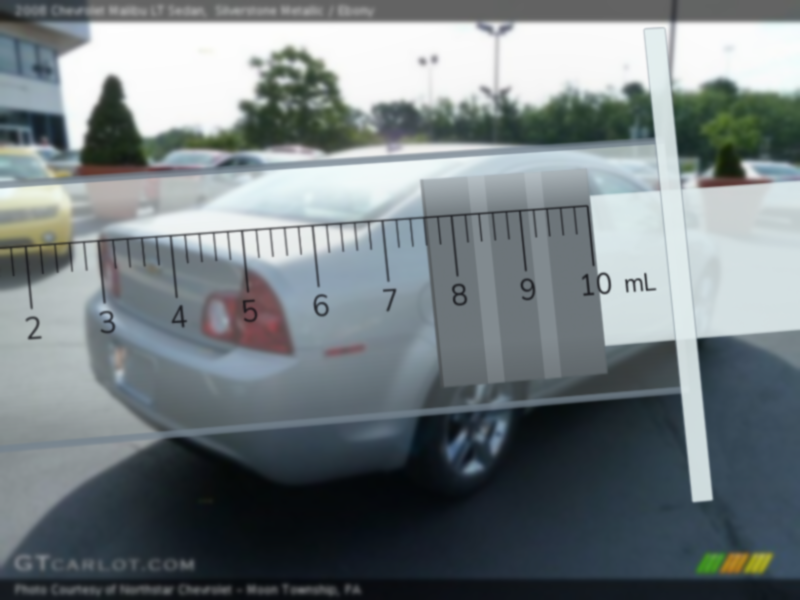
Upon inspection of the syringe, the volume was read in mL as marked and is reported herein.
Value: 7.6 mL
